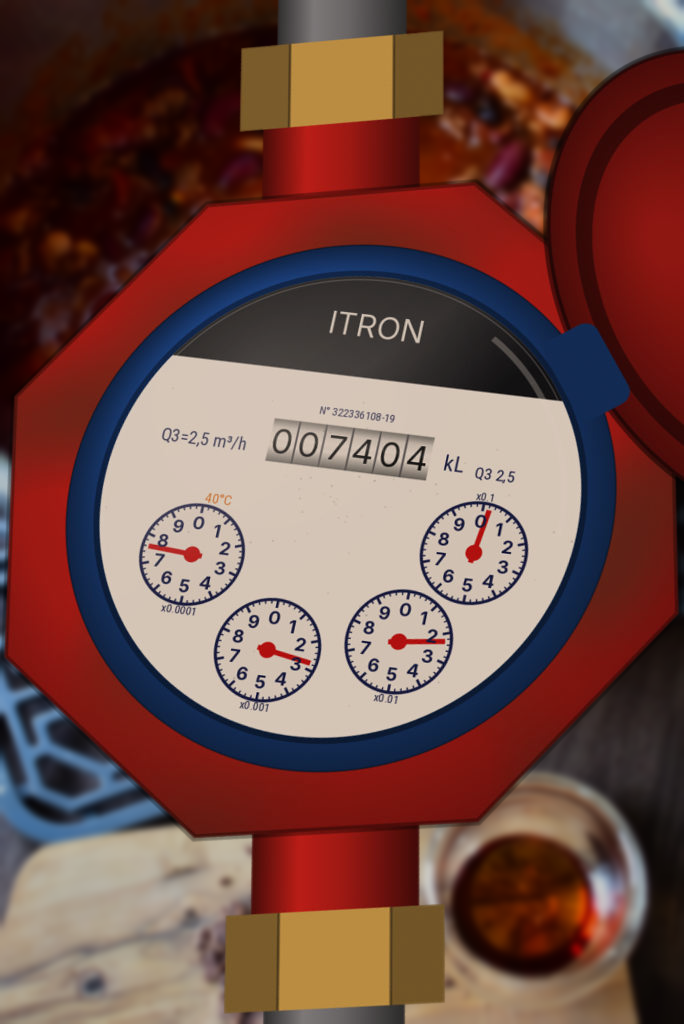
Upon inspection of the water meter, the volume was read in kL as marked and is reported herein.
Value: 7404.0227 kL
